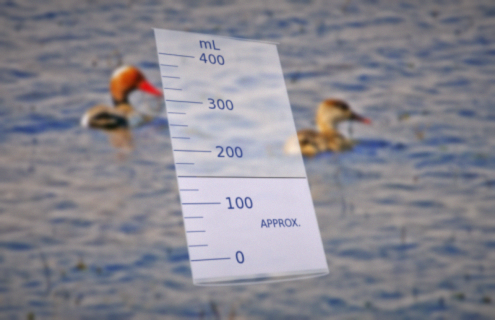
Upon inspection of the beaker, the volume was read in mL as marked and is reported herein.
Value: 150 mL
